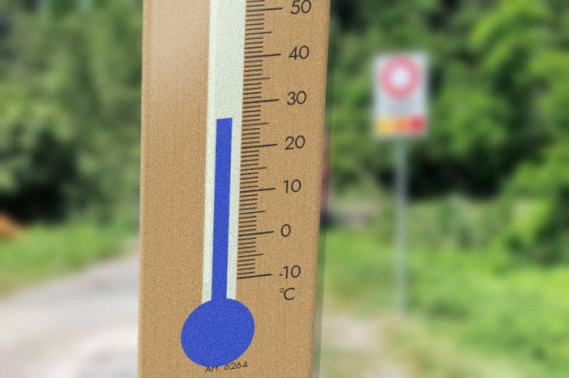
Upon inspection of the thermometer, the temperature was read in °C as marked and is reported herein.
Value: 27 °C
